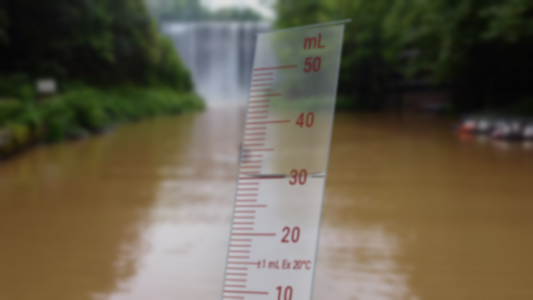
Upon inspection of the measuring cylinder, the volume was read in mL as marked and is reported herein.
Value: 30 mL
